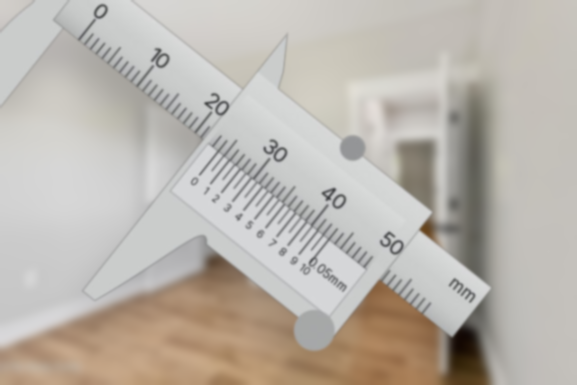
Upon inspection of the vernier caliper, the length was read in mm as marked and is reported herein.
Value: 24.0 mm
